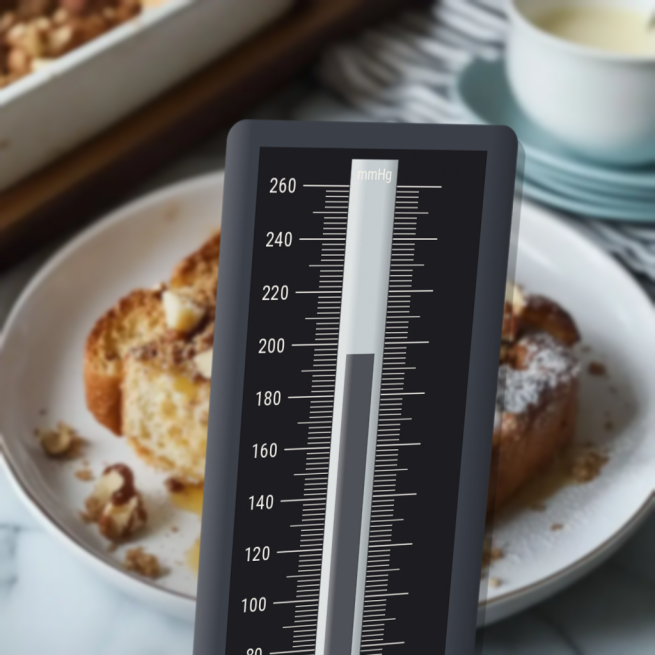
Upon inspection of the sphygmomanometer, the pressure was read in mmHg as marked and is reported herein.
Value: 196 mmHg
